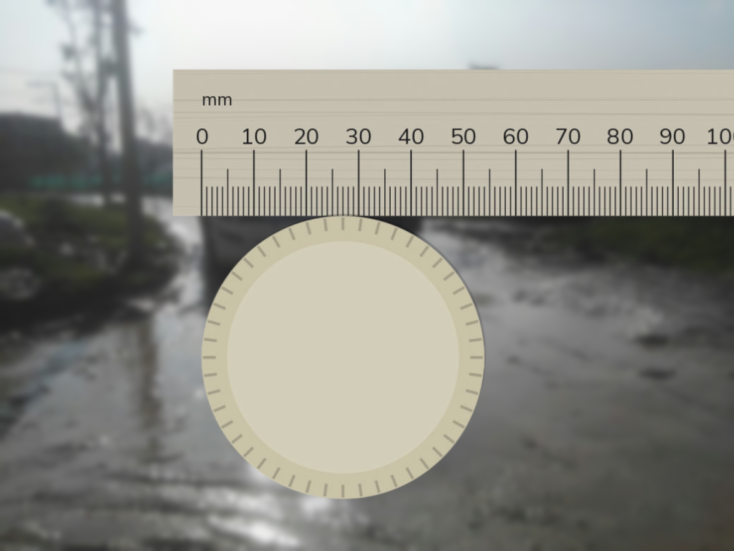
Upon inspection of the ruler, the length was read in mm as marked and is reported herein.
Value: 54 mm
